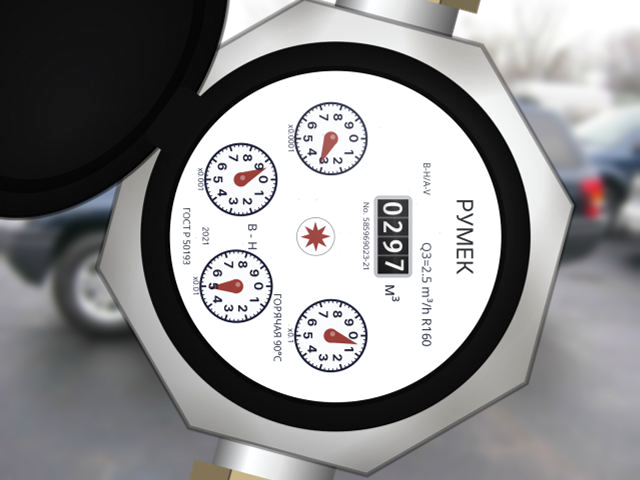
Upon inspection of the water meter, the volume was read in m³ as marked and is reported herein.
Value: 297.0493 m³
